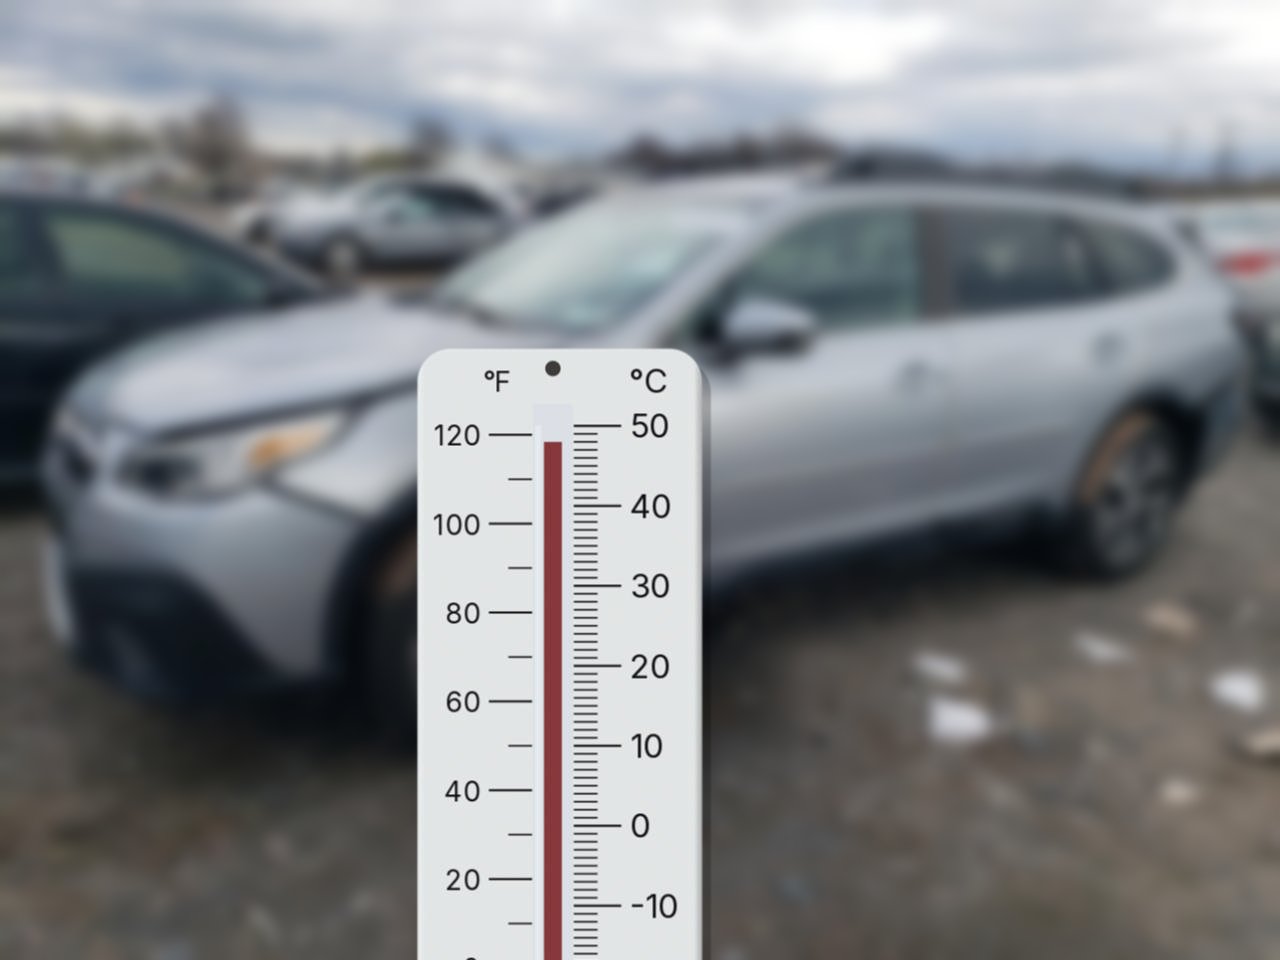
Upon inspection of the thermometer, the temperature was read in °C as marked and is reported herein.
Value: 48 °C
